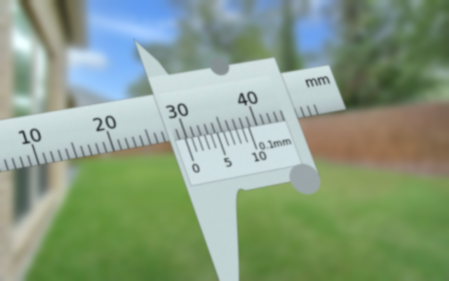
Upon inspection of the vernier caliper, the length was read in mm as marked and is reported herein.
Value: 29.8 mm
